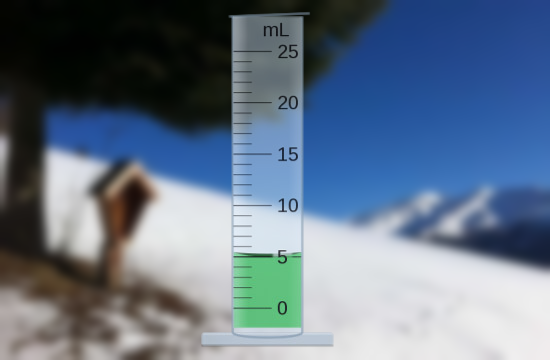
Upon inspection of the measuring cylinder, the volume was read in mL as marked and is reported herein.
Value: 5 mL
